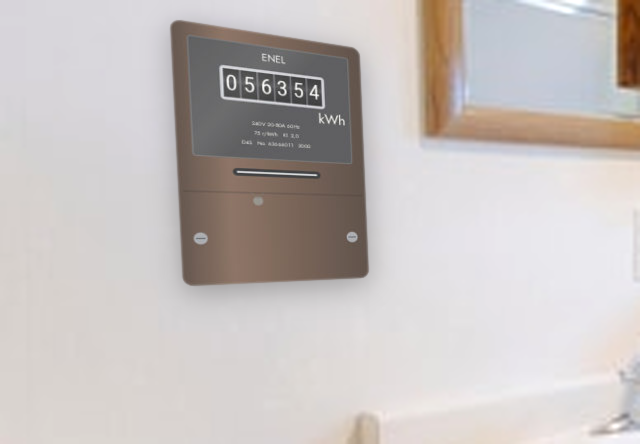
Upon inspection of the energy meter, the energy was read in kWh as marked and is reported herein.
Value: 56354 kWh
